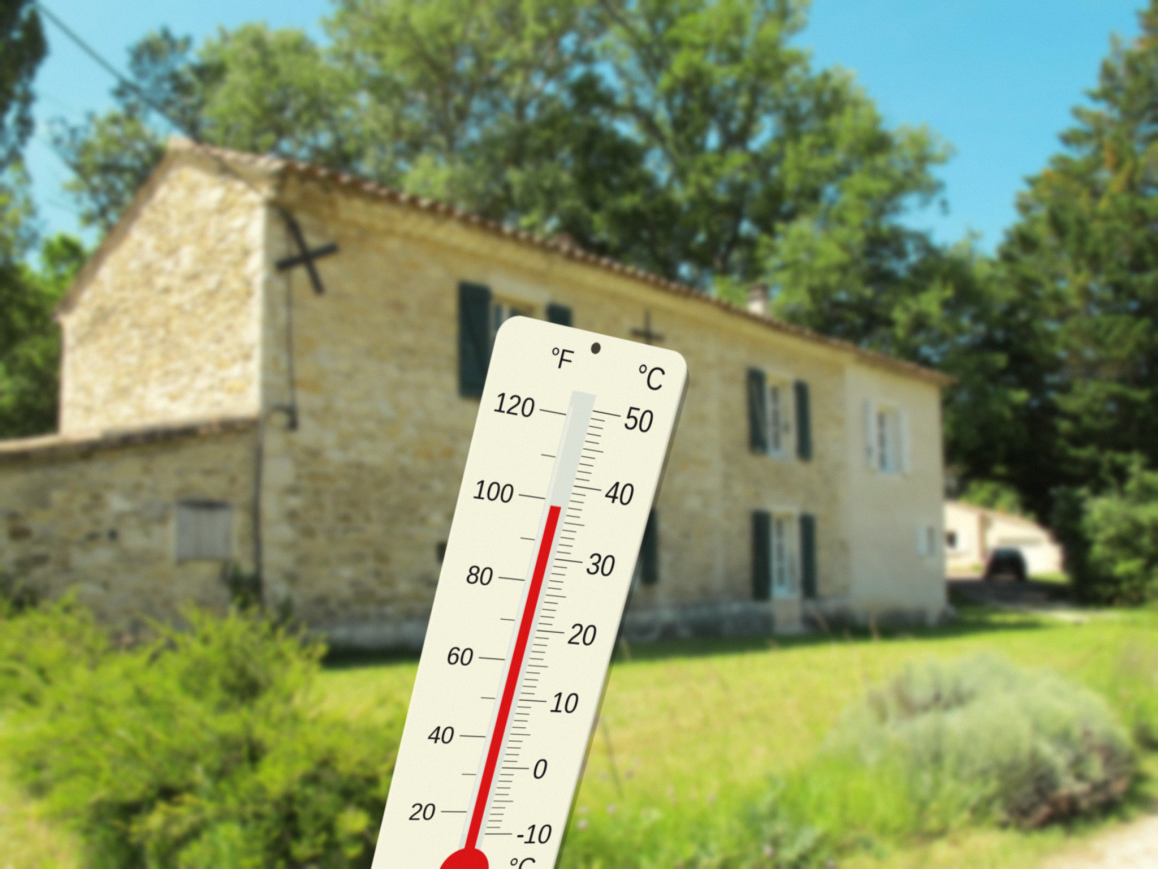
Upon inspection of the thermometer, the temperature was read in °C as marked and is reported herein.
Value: 37 °C
